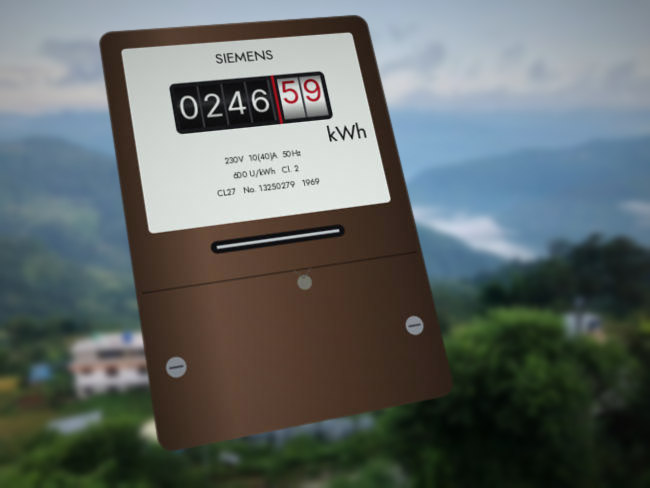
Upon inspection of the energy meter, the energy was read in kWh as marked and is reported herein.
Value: 246.59 kWh
